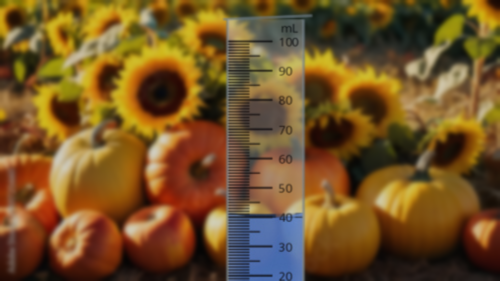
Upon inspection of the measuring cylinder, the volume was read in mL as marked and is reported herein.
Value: 40 mL
